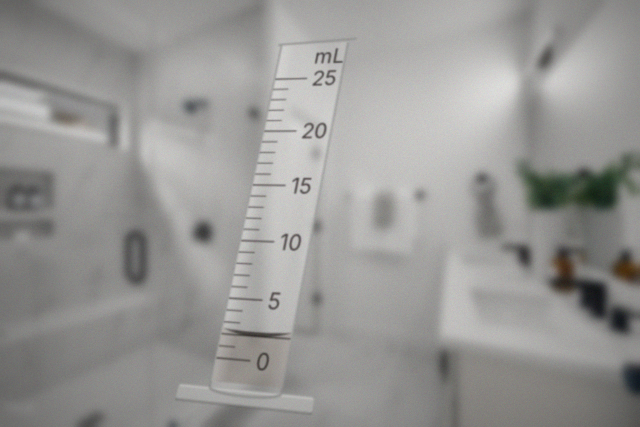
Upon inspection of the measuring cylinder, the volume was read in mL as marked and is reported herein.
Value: 2 mL
